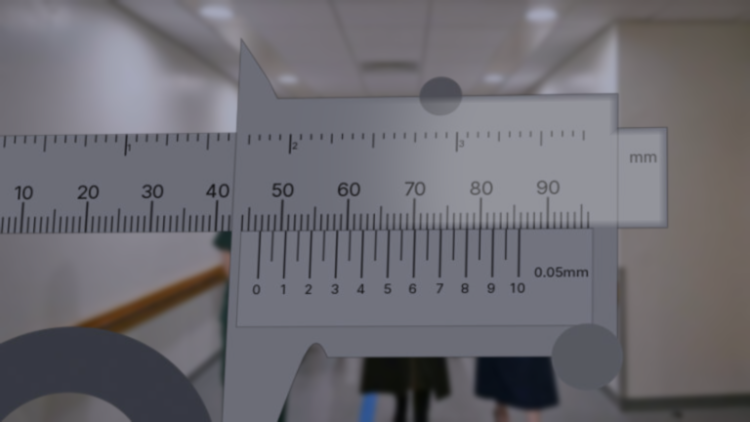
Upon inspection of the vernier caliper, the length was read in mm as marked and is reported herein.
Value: 46.8 mm
